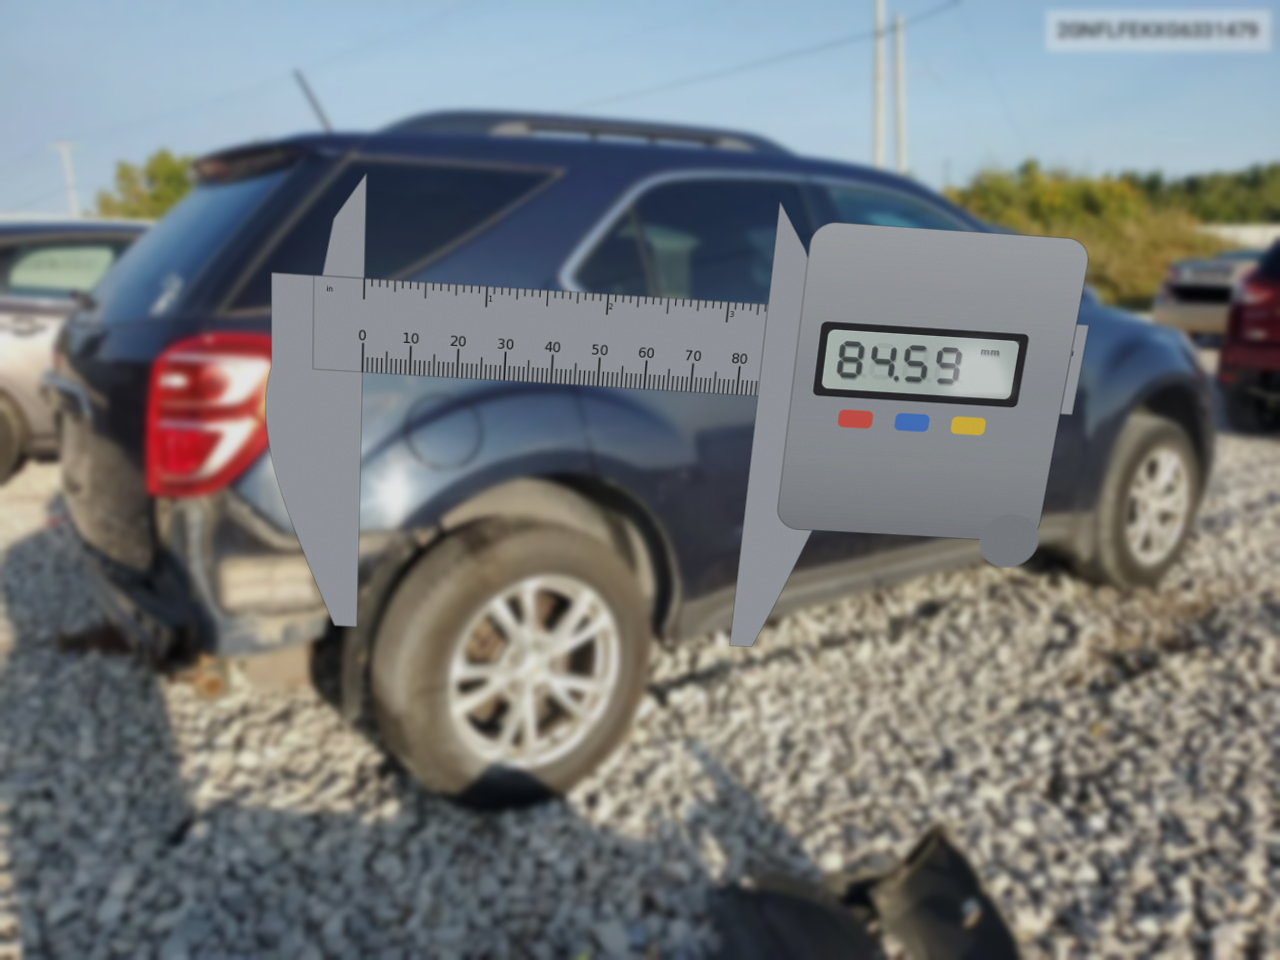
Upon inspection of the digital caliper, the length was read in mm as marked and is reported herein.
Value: 84.59 mm
